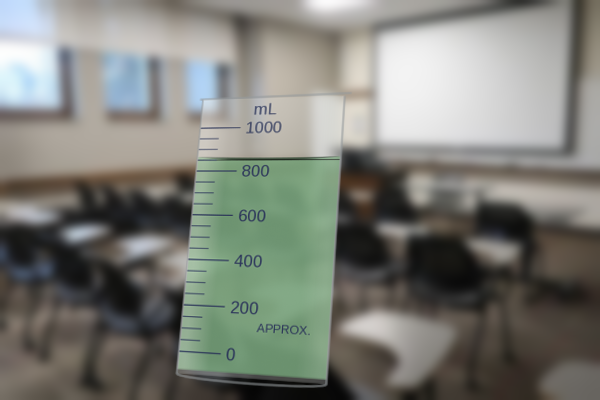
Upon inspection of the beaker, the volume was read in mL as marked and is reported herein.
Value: 850 mL
